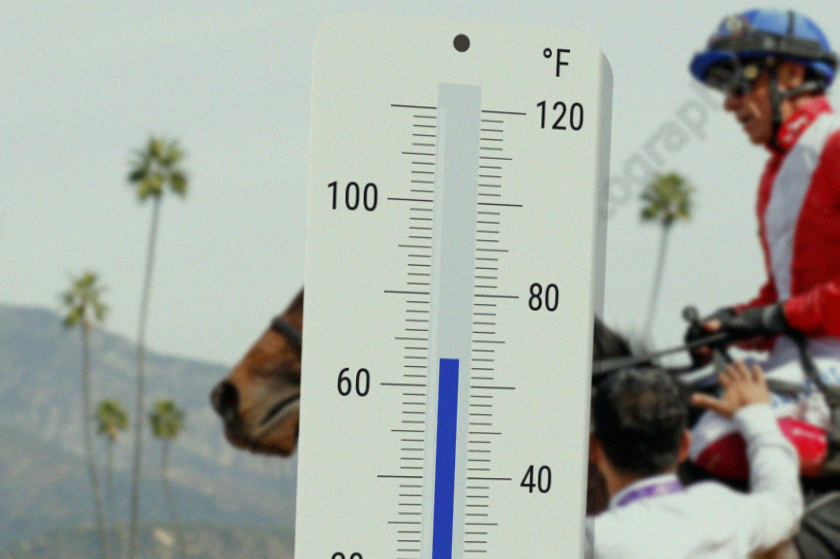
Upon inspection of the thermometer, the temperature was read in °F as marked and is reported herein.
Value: 66 °F
